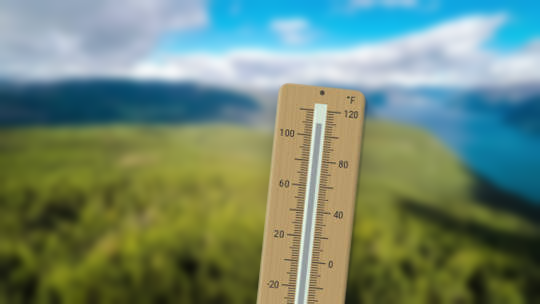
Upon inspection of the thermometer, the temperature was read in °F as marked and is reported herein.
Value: 110 °F
